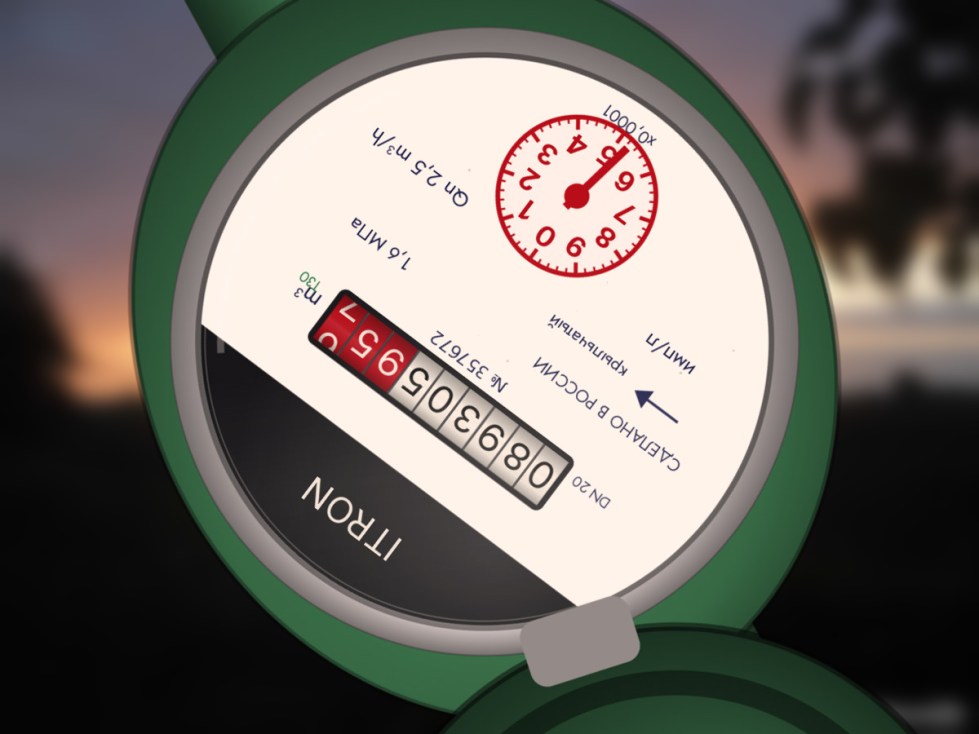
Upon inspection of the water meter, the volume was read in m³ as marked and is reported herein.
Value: 89305.9565 m³
